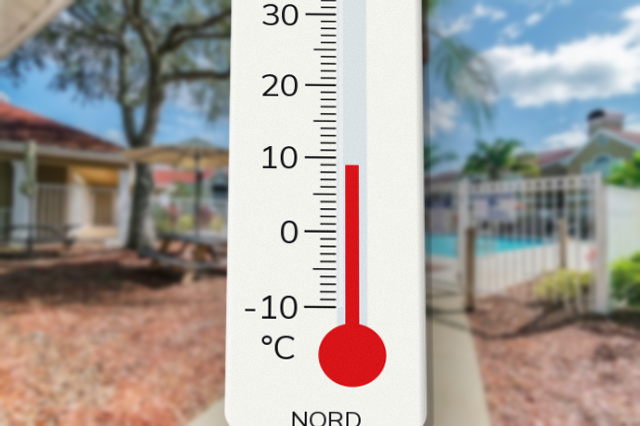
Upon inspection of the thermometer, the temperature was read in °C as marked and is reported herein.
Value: 9 °C
